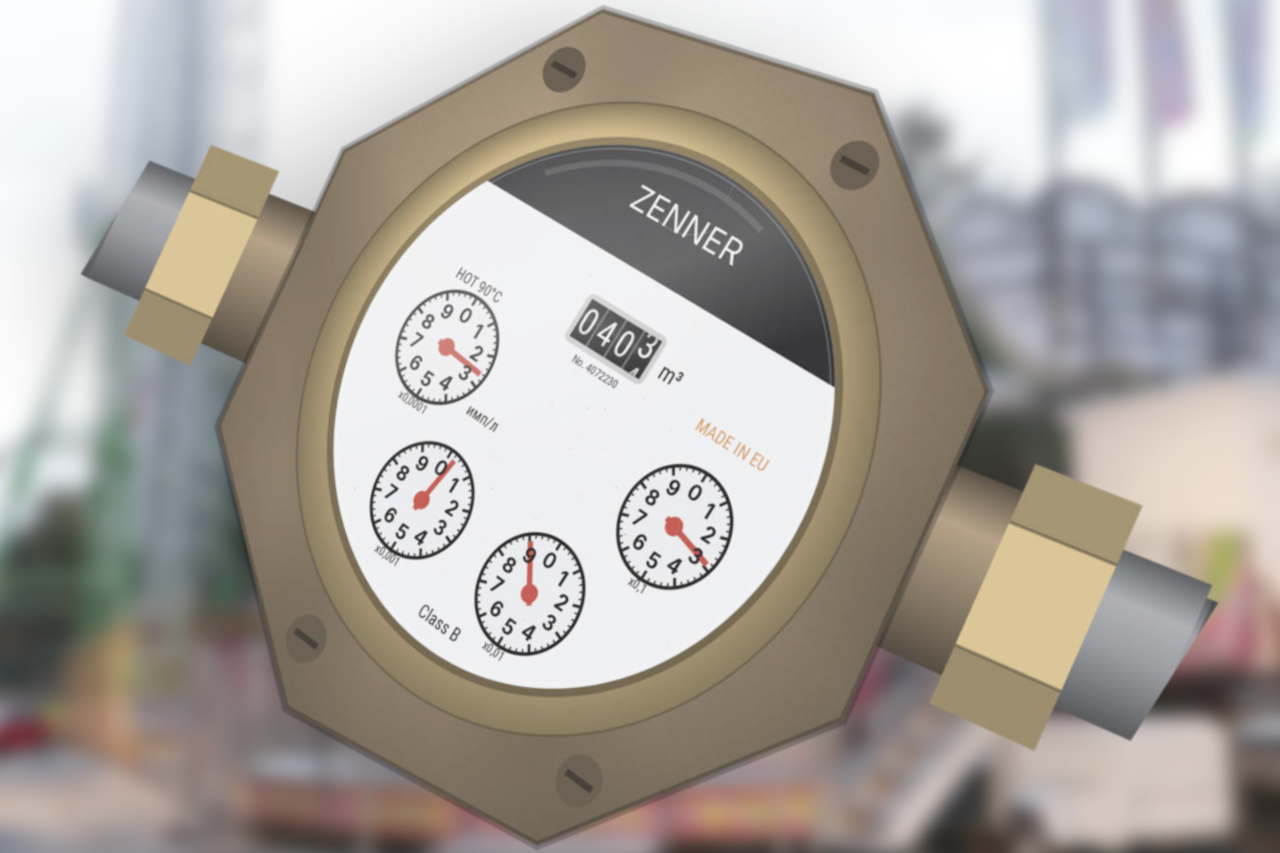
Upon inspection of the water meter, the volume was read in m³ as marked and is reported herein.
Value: 403.2902 m³
